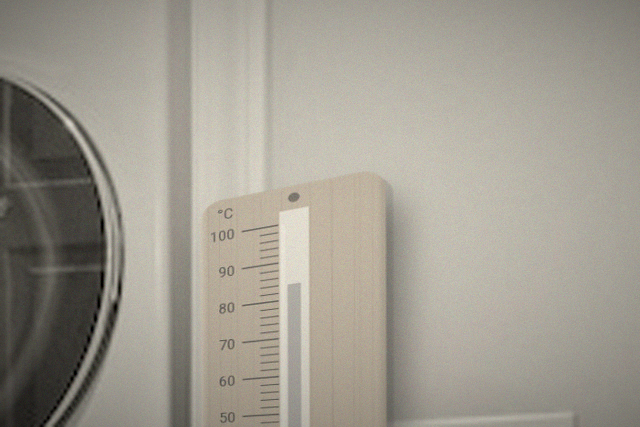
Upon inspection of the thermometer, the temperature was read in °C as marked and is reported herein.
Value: 84 °C
